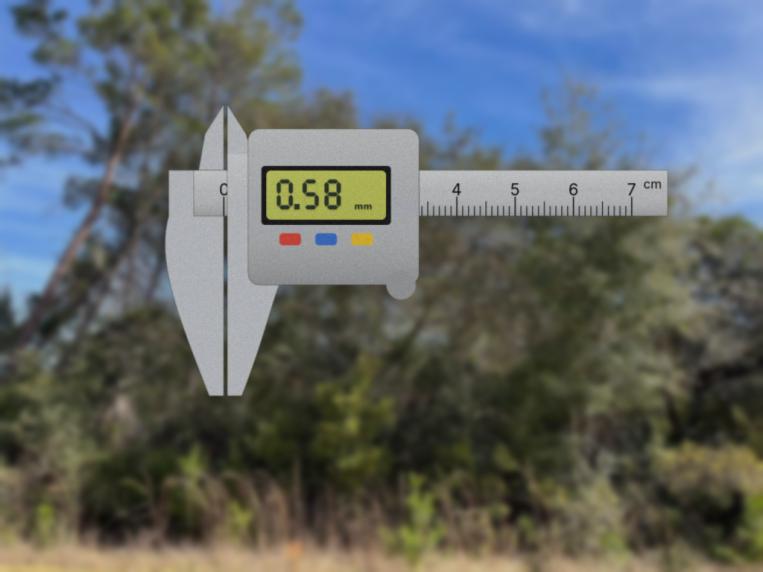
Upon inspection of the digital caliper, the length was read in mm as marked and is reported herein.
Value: 0.58 mm
